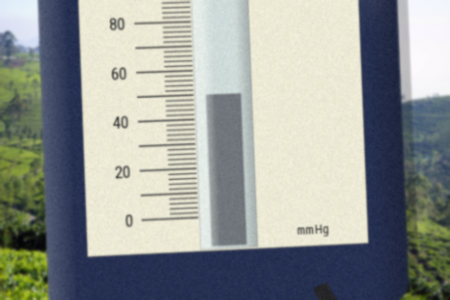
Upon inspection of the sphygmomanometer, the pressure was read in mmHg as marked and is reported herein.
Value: 50 mmHg
